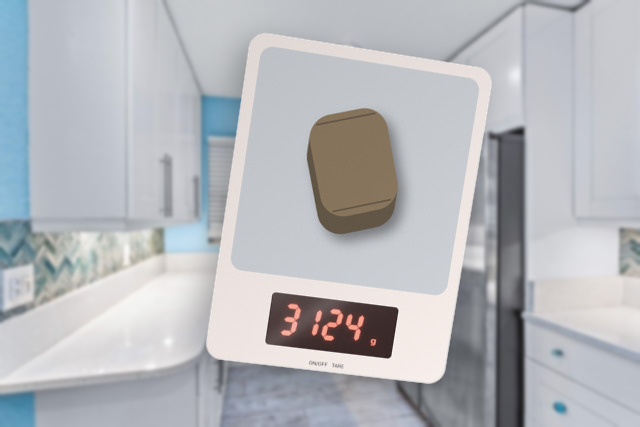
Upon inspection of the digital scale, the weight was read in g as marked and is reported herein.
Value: 3124 g
